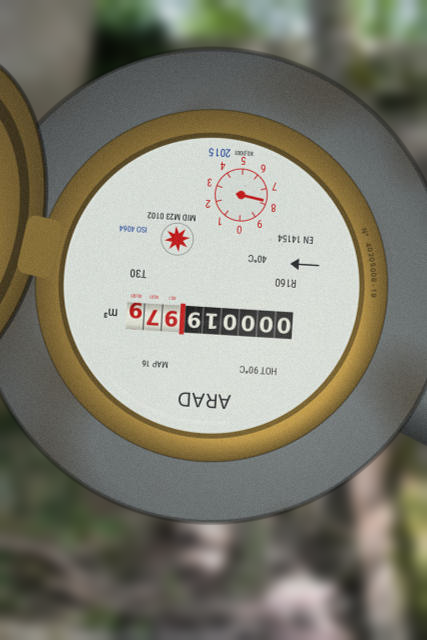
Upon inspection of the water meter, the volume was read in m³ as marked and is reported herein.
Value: 19.9787 m³
